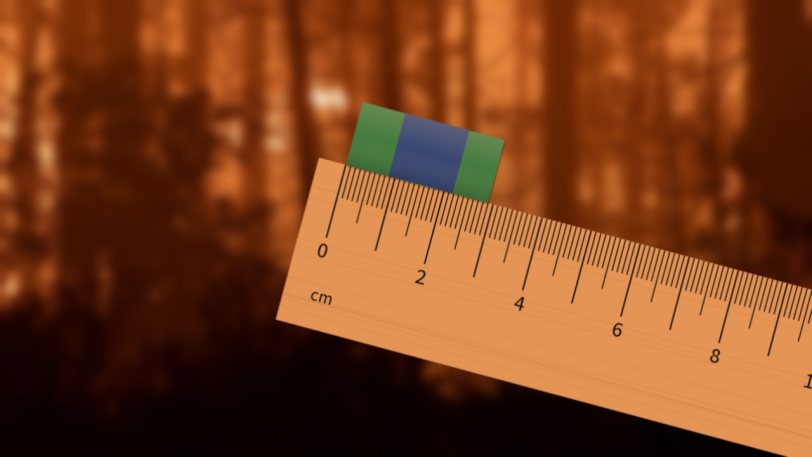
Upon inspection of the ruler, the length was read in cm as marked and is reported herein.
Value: 2.9 cm
